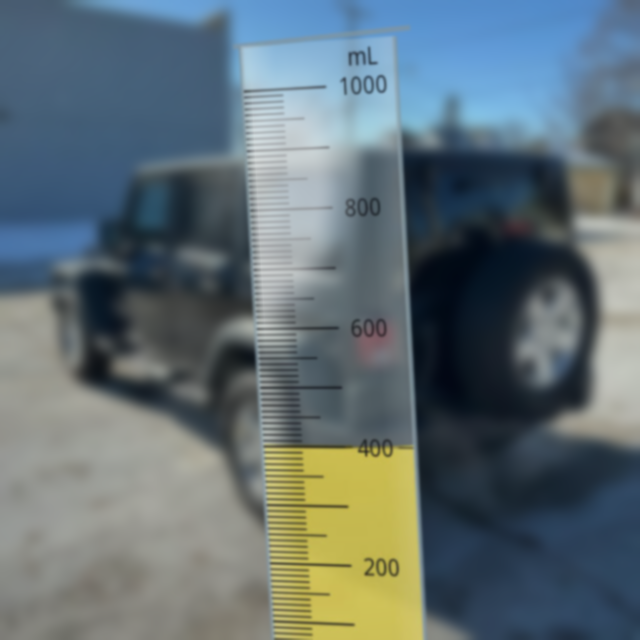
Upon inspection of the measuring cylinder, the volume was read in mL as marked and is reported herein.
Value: 400 mL
